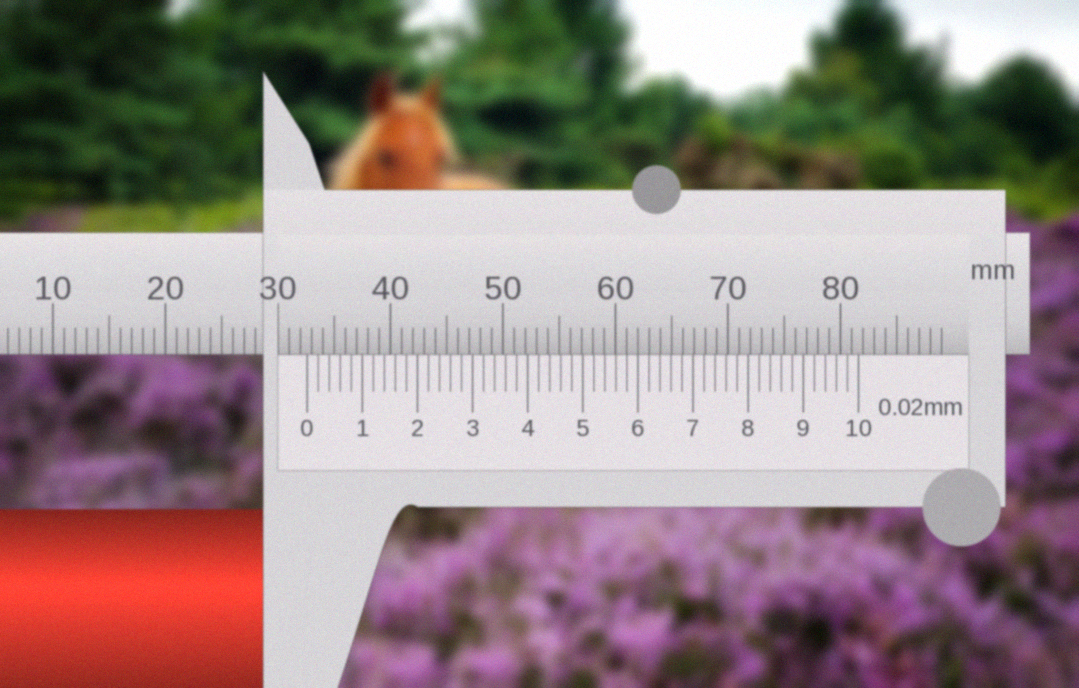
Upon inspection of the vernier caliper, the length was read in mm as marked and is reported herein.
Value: 32.6 mm
